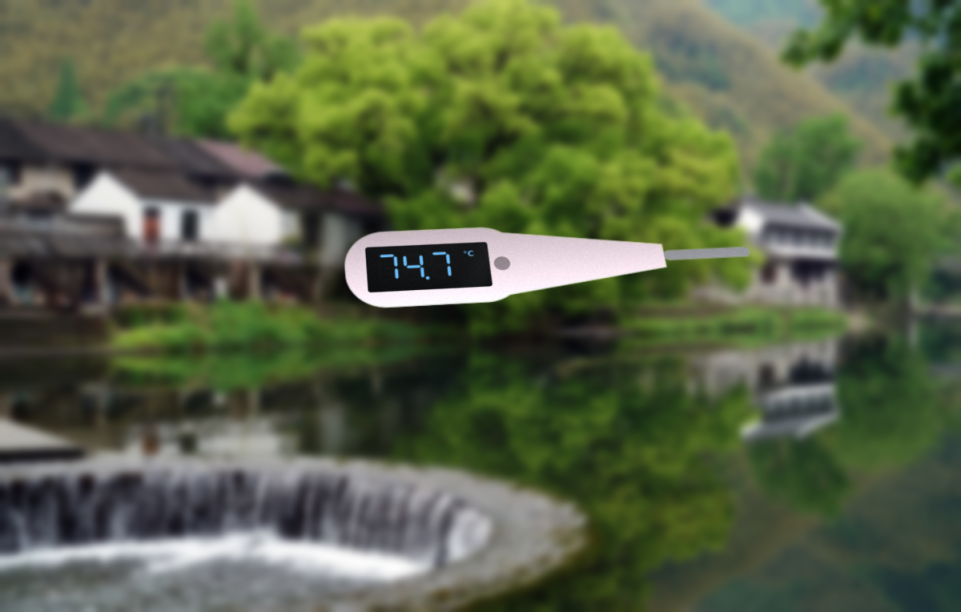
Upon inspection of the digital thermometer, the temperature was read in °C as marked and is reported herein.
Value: 74.7 °C
